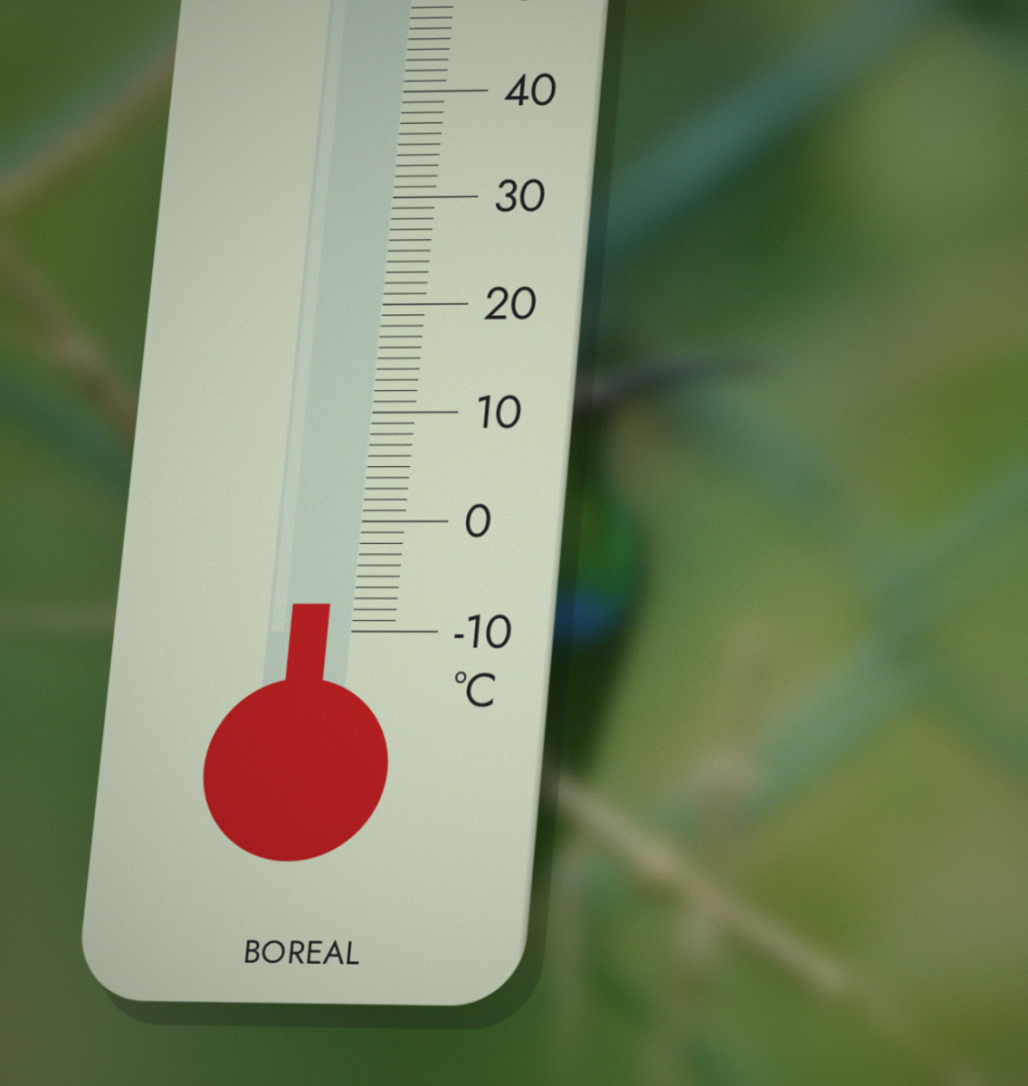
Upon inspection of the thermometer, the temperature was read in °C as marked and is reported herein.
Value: -7.5 °C
